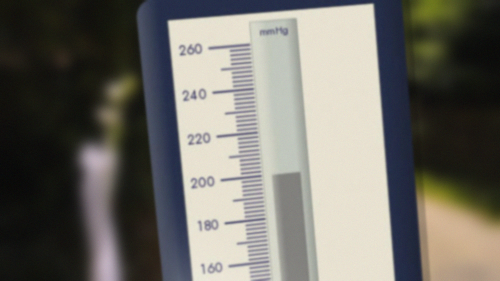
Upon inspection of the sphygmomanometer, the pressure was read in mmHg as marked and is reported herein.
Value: 200 mmHg
